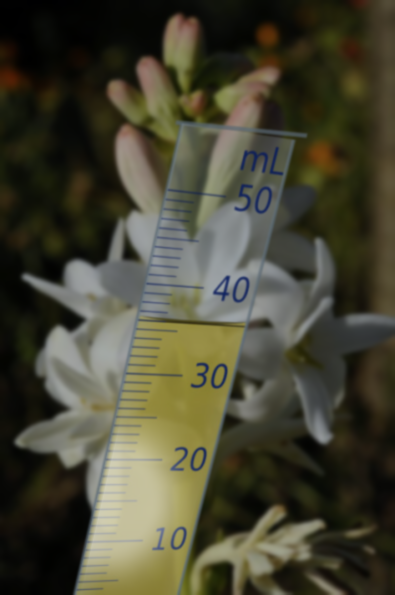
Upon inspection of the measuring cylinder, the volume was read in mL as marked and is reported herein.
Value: 36 mL
